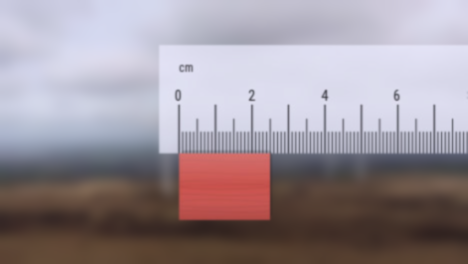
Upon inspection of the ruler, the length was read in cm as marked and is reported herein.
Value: 2.5 cm
